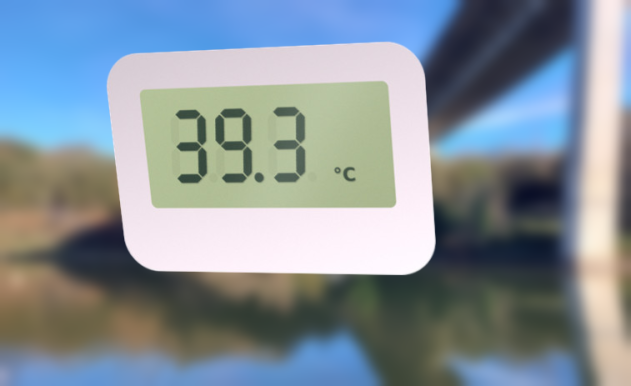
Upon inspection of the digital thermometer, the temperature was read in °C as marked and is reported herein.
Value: 39.3 °C
